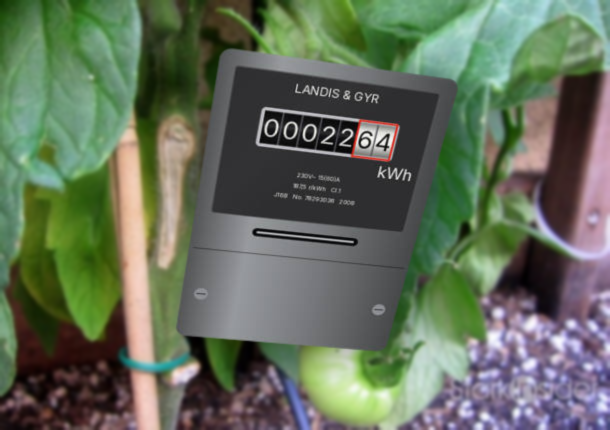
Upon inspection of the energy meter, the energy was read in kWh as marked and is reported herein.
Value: 22.64 kWh
